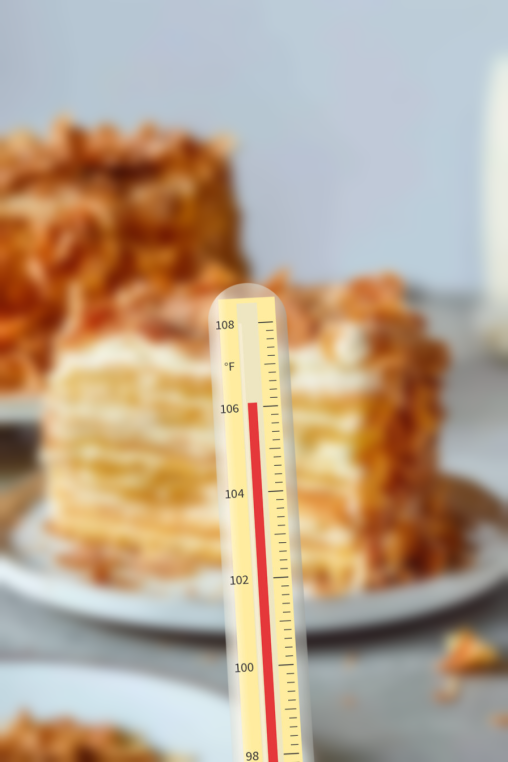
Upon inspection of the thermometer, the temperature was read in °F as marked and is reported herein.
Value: 106.1 °F
